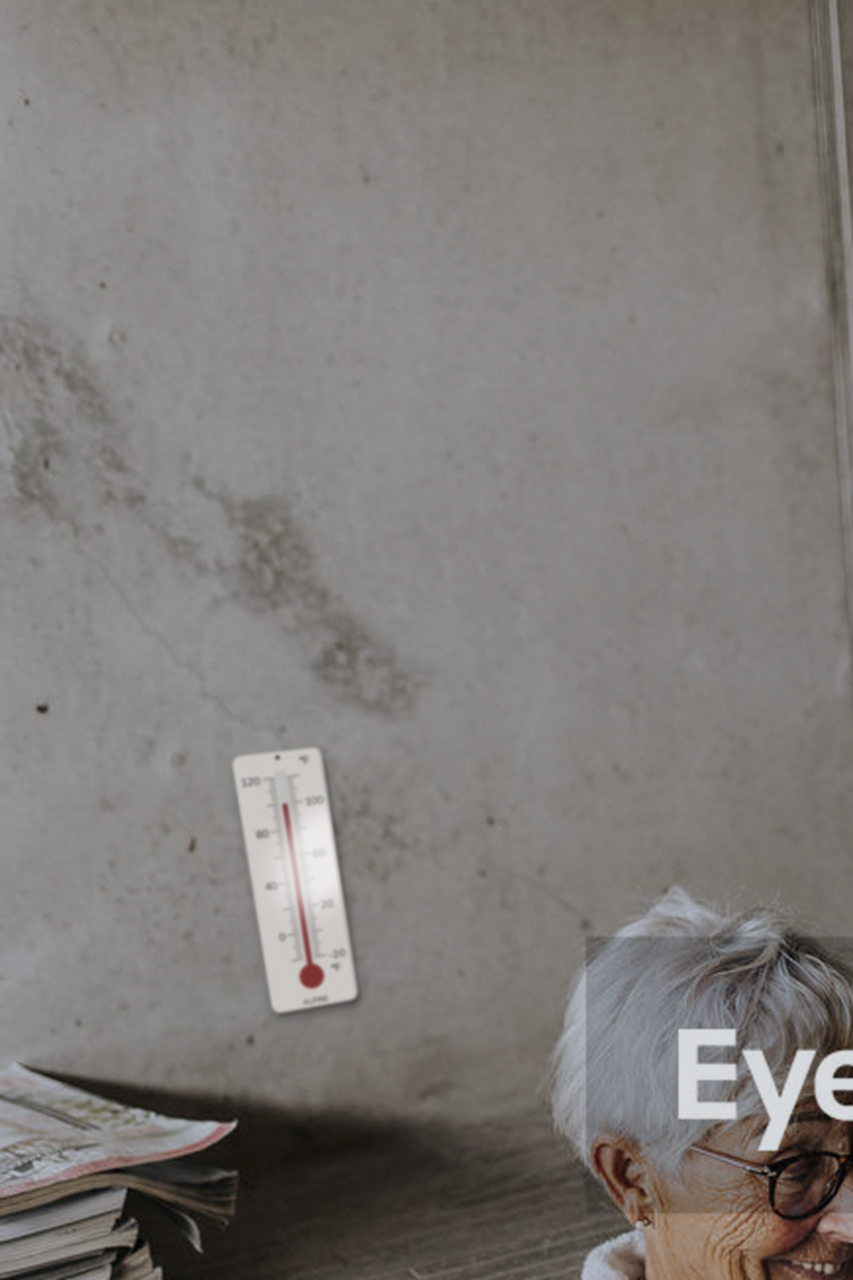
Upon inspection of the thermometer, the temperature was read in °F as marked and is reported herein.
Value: 100 °F
